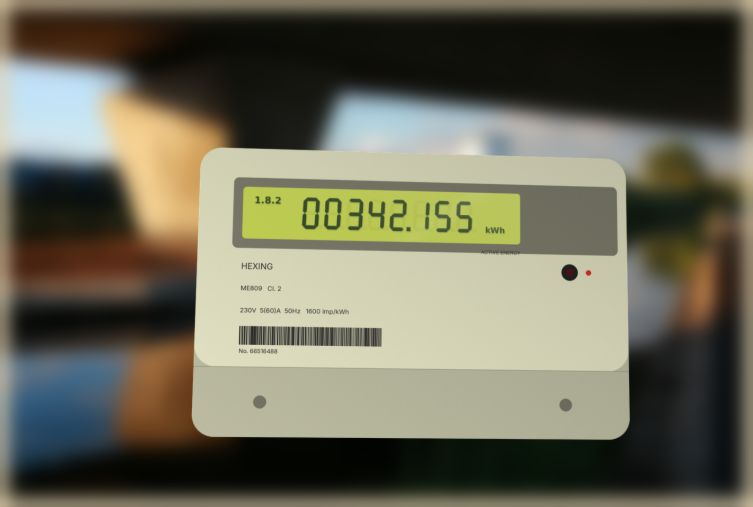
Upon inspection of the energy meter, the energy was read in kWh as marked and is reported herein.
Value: 342.155 kWh
